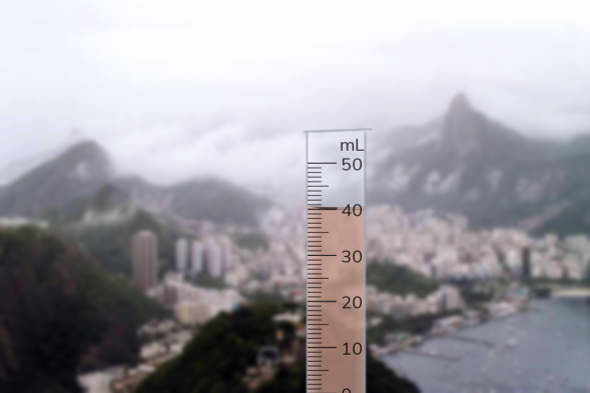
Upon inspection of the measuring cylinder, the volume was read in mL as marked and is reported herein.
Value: 40 mL
